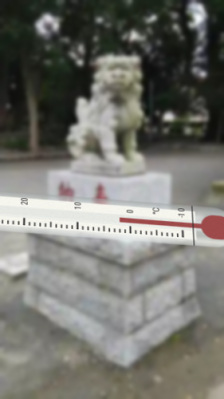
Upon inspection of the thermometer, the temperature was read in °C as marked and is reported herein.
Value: 2 °C
